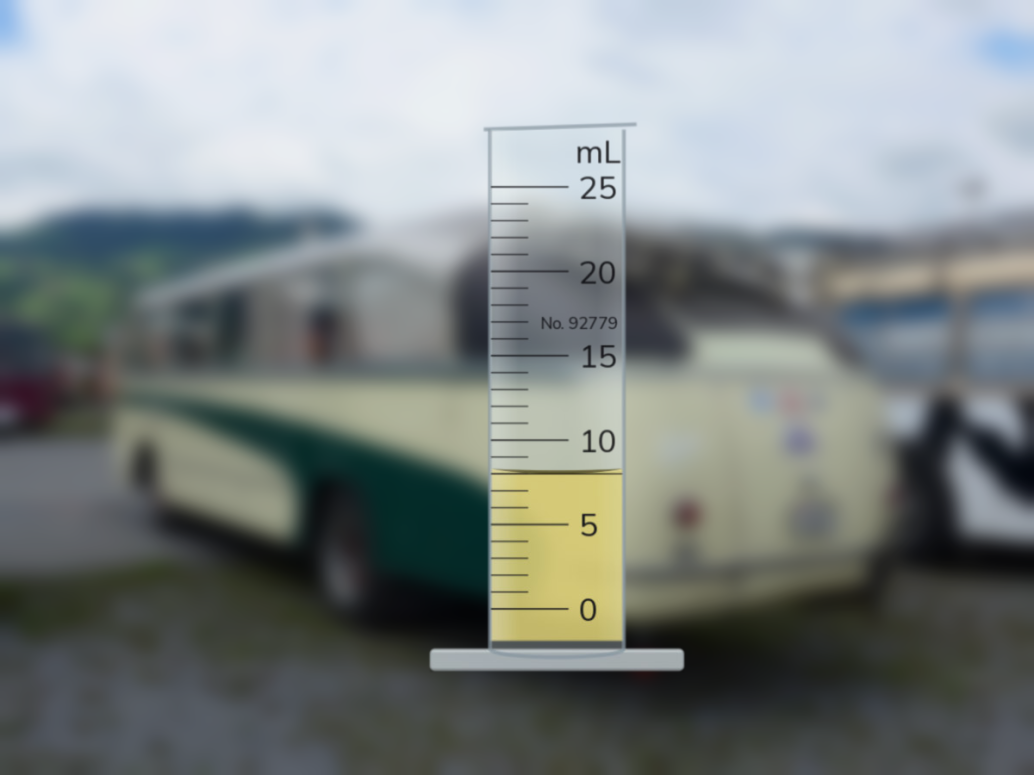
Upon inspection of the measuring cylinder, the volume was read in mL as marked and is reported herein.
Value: 8 mL
